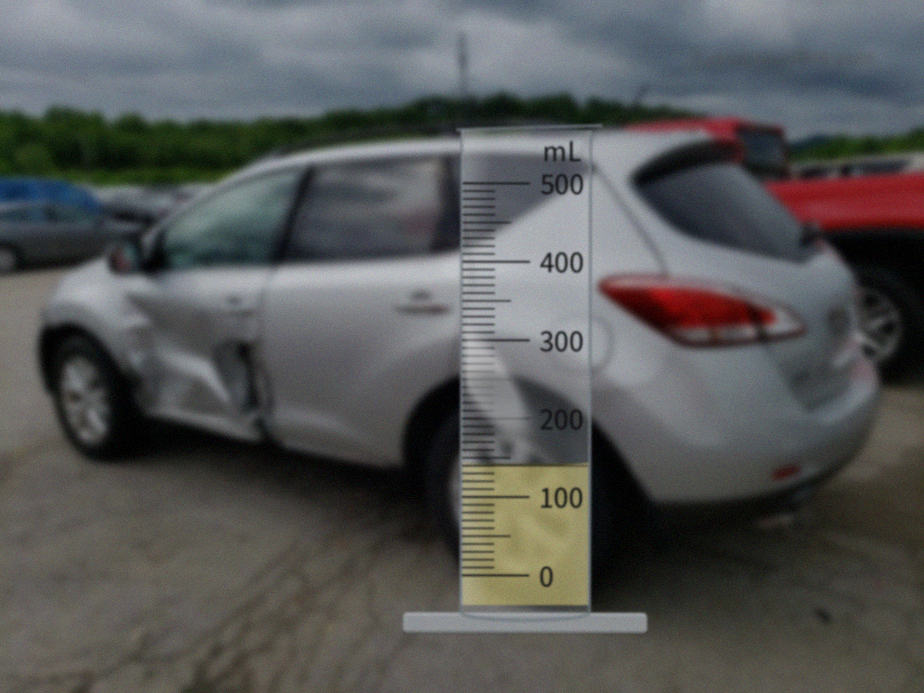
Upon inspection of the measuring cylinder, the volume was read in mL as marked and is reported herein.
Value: 140 mL
